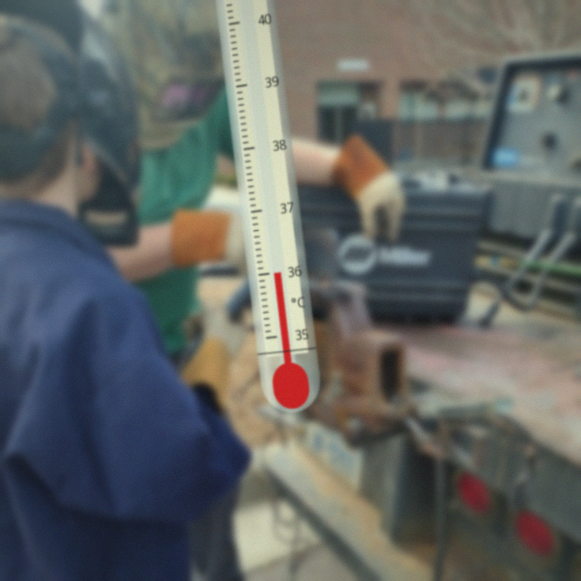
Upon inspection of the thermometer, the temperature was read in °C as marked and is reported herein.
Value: 36 °C
